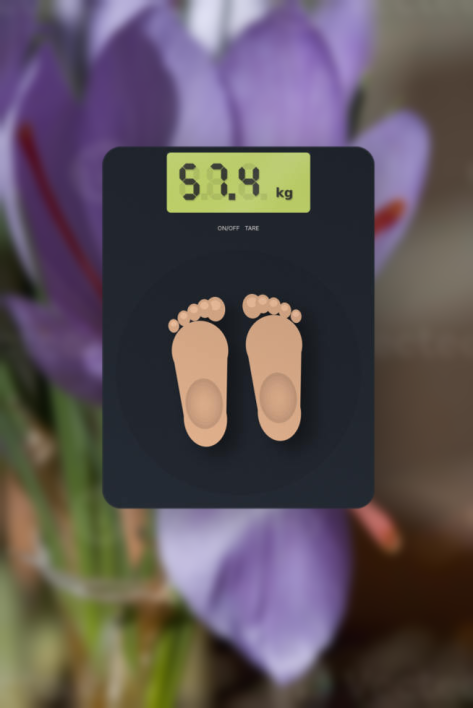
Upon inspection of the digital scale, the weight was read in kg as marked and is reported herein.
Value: 57.4 kg
